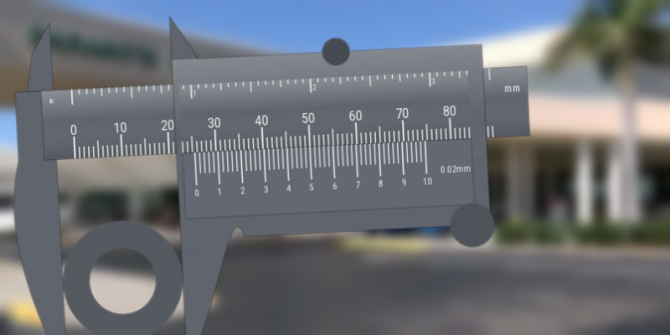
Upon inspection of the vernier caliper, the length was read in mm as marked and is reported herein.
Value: 25.5 mm
